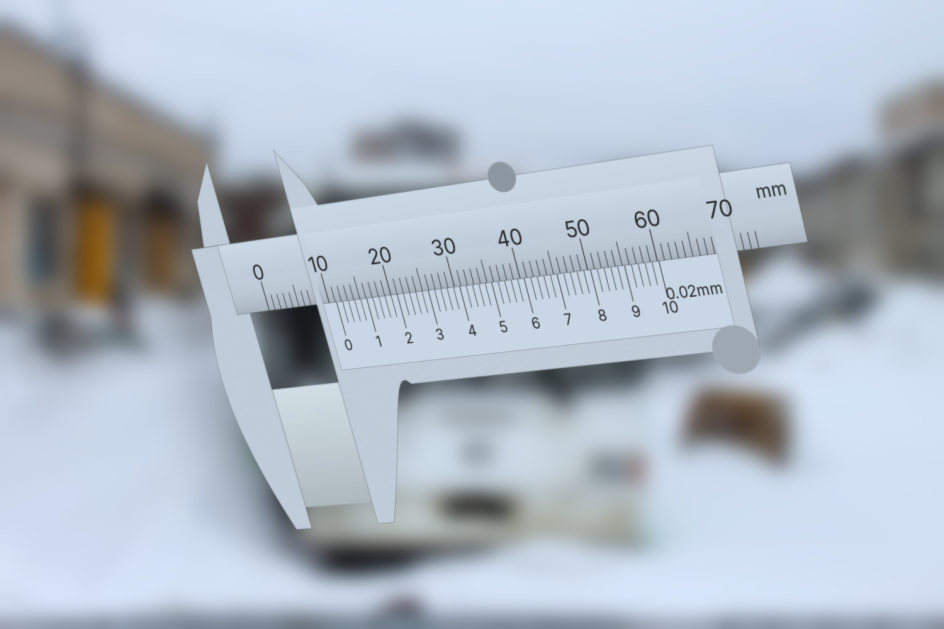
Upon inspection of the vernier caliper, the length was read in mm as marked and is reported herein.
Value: 11.2 mm
